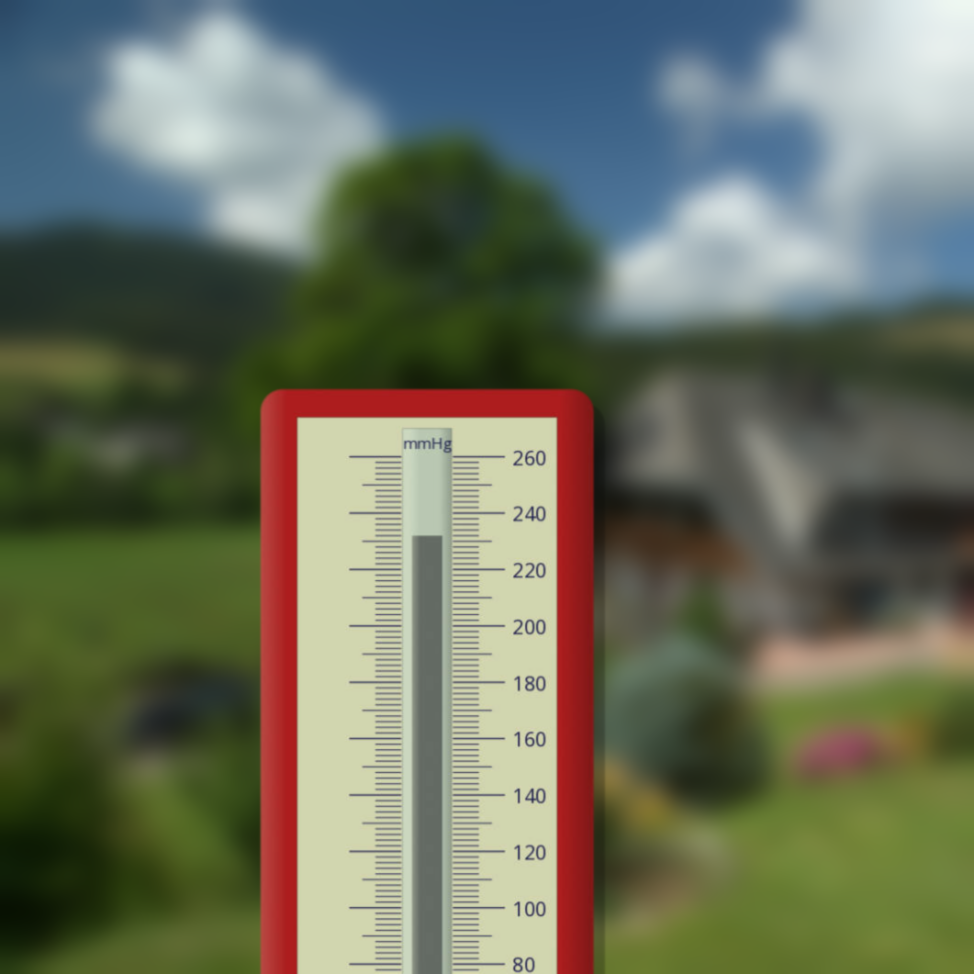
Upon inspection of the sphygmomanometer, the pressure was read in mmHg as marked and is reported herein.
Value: 232 mmHg
